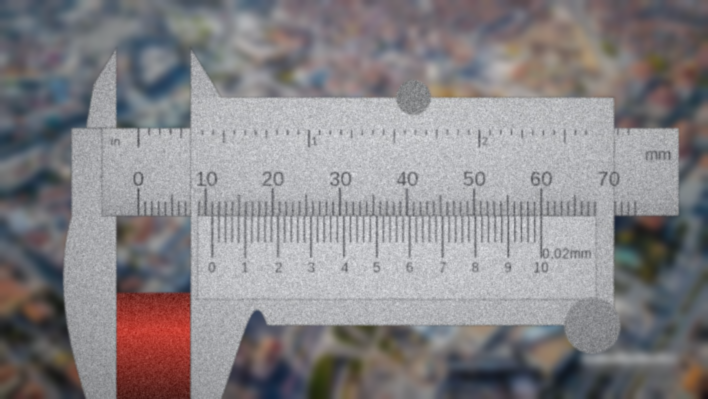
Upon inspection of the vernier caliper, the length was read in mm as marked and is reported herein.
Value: 11.0 mm
